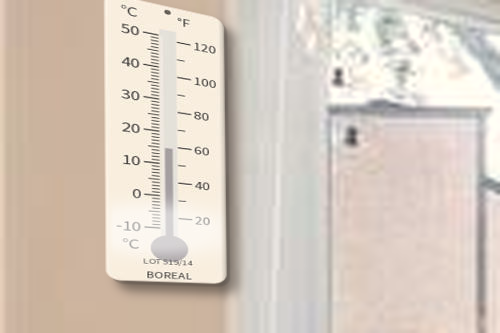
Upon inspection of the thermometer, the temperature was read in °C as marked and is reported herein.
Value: 15 °C
